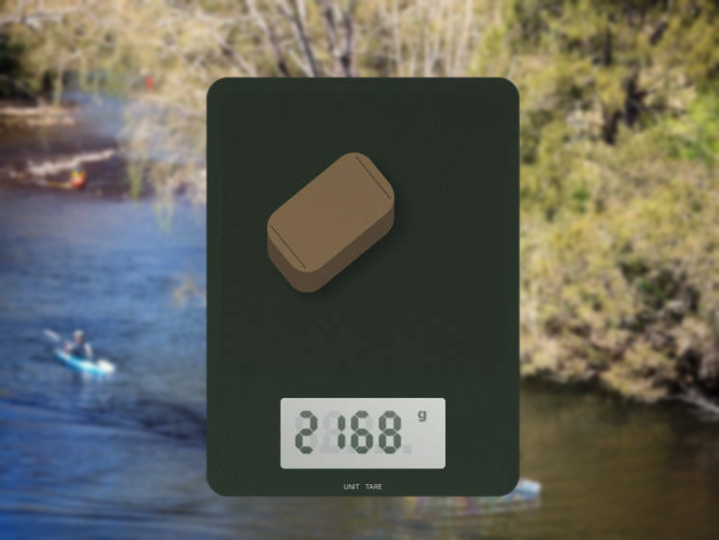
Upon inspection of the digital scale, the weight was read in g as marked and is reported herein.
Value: 2168 g
